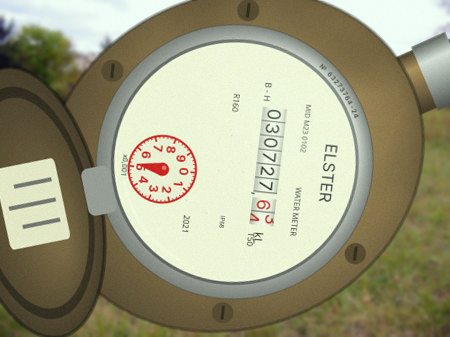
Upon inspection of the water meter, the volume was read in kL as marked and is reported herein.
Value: 30727.635 kL
